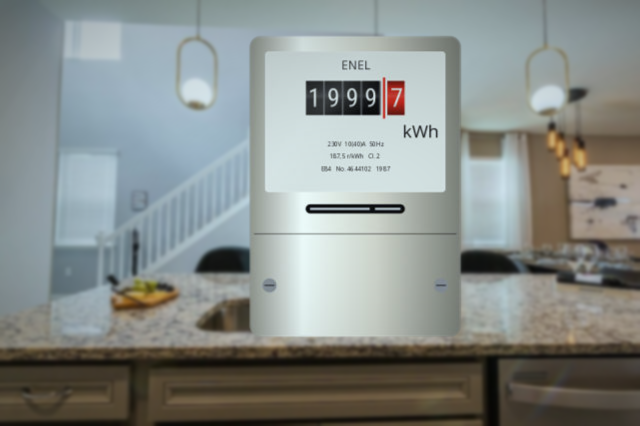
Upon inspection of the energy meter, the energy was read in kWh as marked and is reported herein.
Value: 1999.7 kWh
